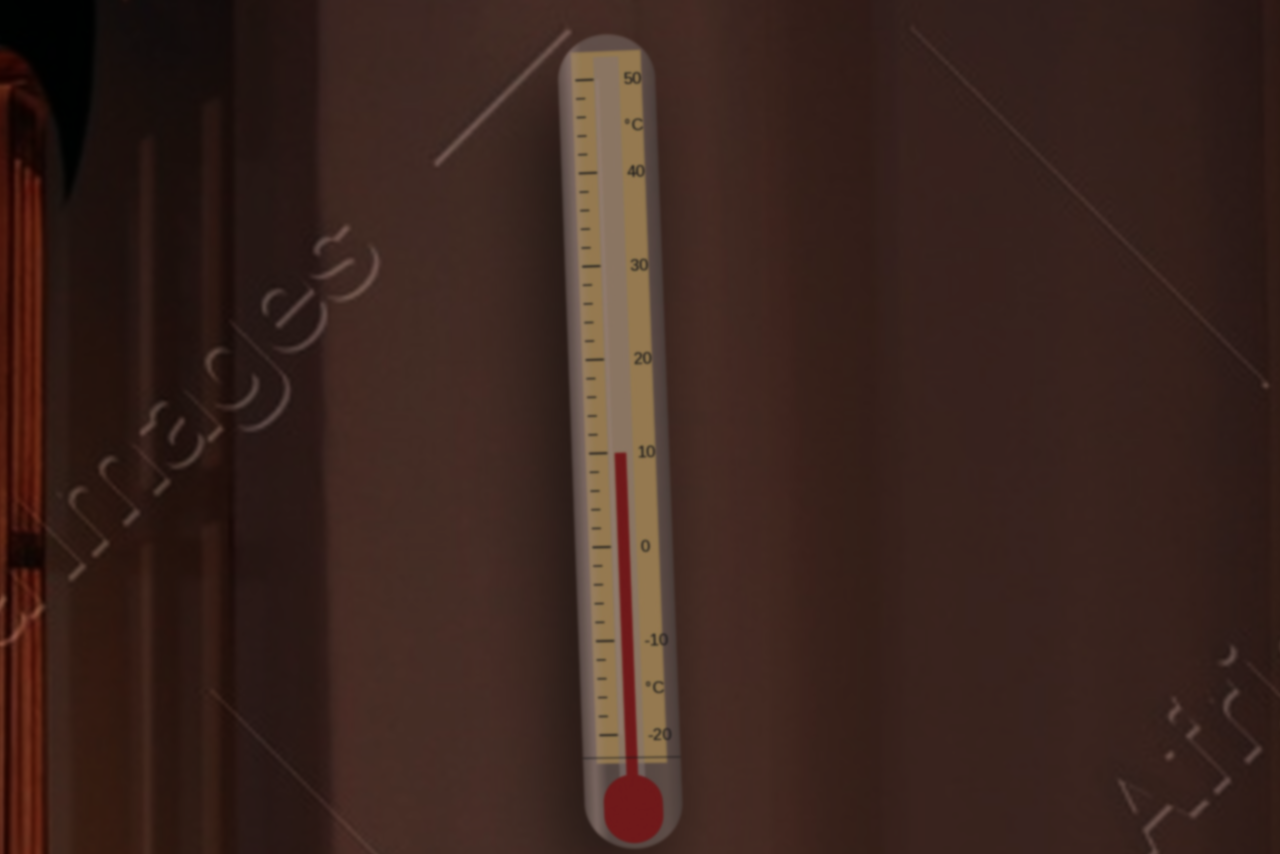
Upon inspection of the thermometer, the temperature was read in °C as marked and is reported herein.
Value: 10 °C
